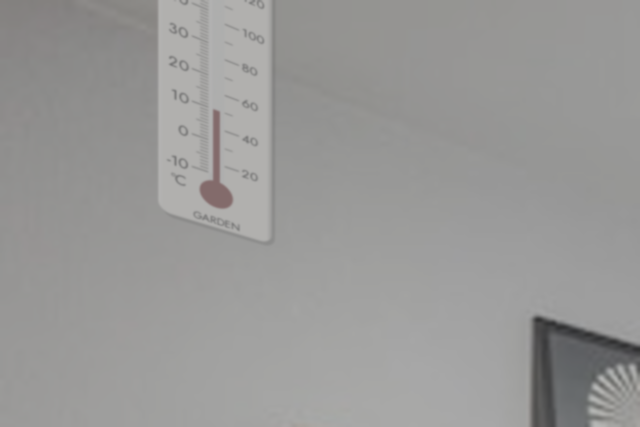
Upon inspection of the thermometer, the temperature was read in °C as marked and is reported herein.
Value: 10 °C
